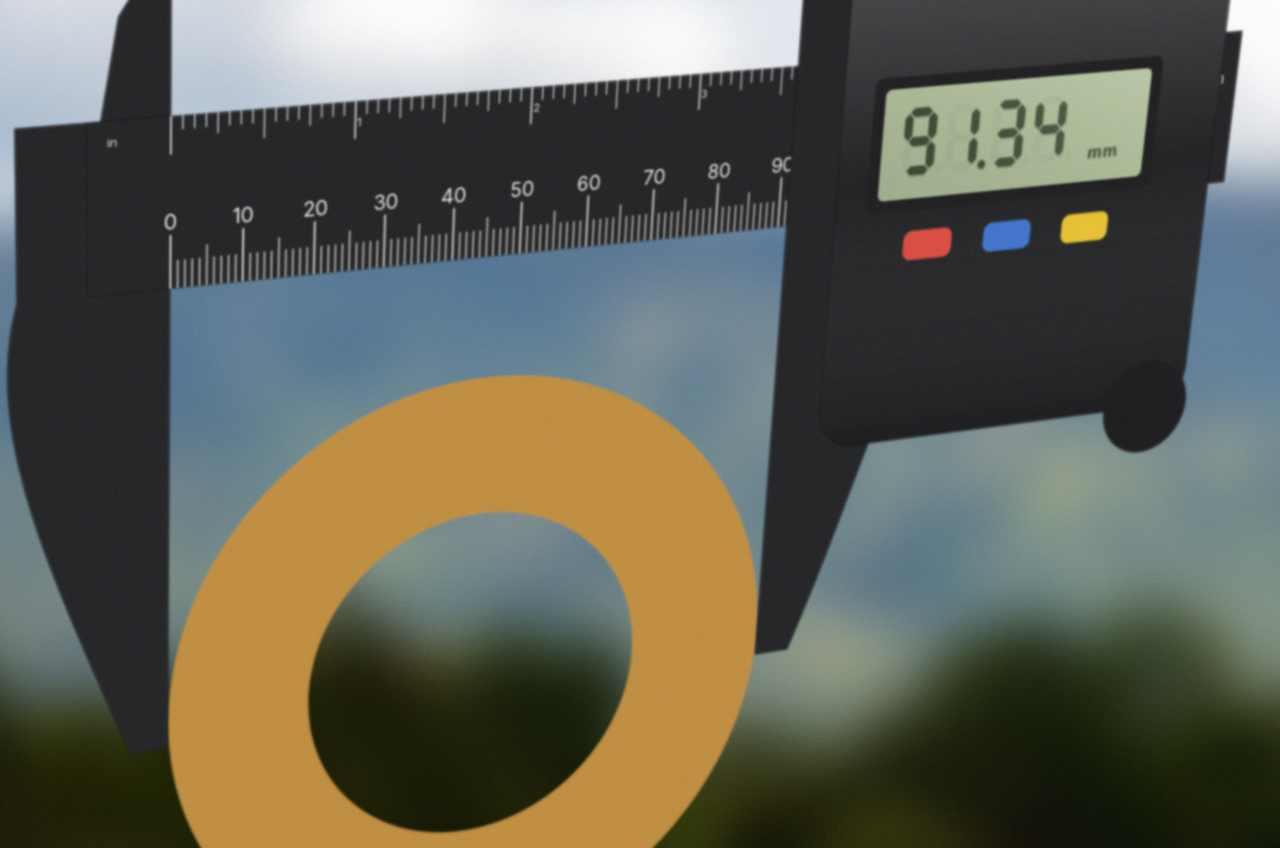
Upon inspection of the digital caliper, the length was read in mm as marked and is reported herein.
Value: 91.34 mm
